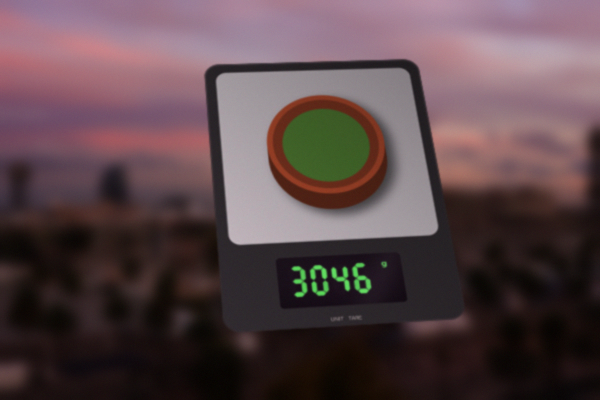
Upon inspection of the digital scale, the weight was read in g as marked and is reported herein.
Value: 3046 g
